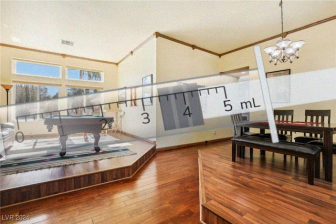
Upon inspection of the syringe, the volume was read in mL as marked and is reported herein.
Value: 3.4 mL
